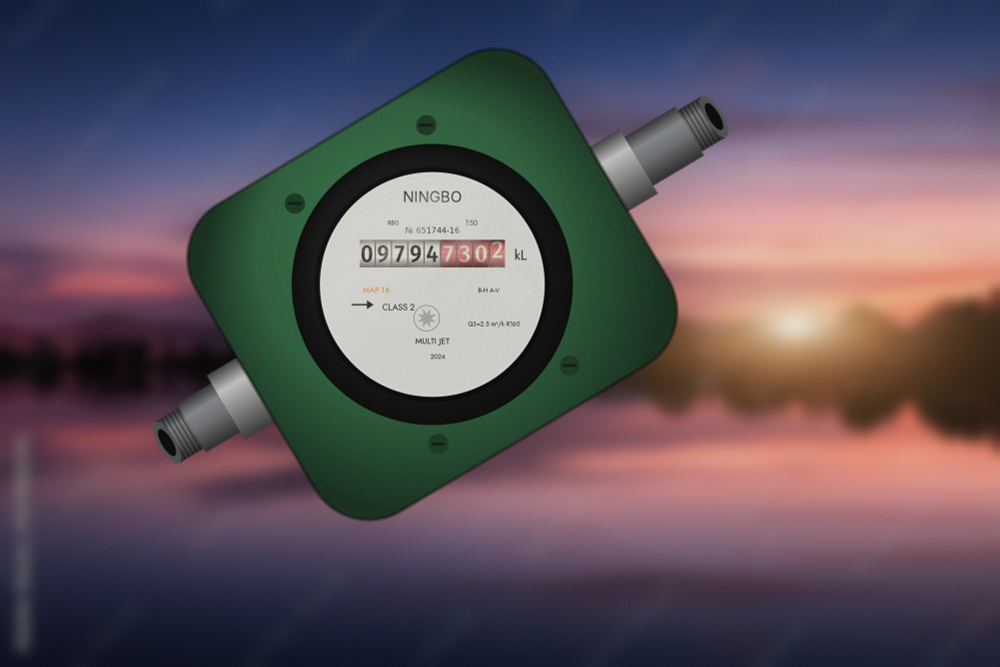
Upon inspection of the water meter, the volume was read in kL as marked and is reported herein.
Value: 9794.7302 kL
